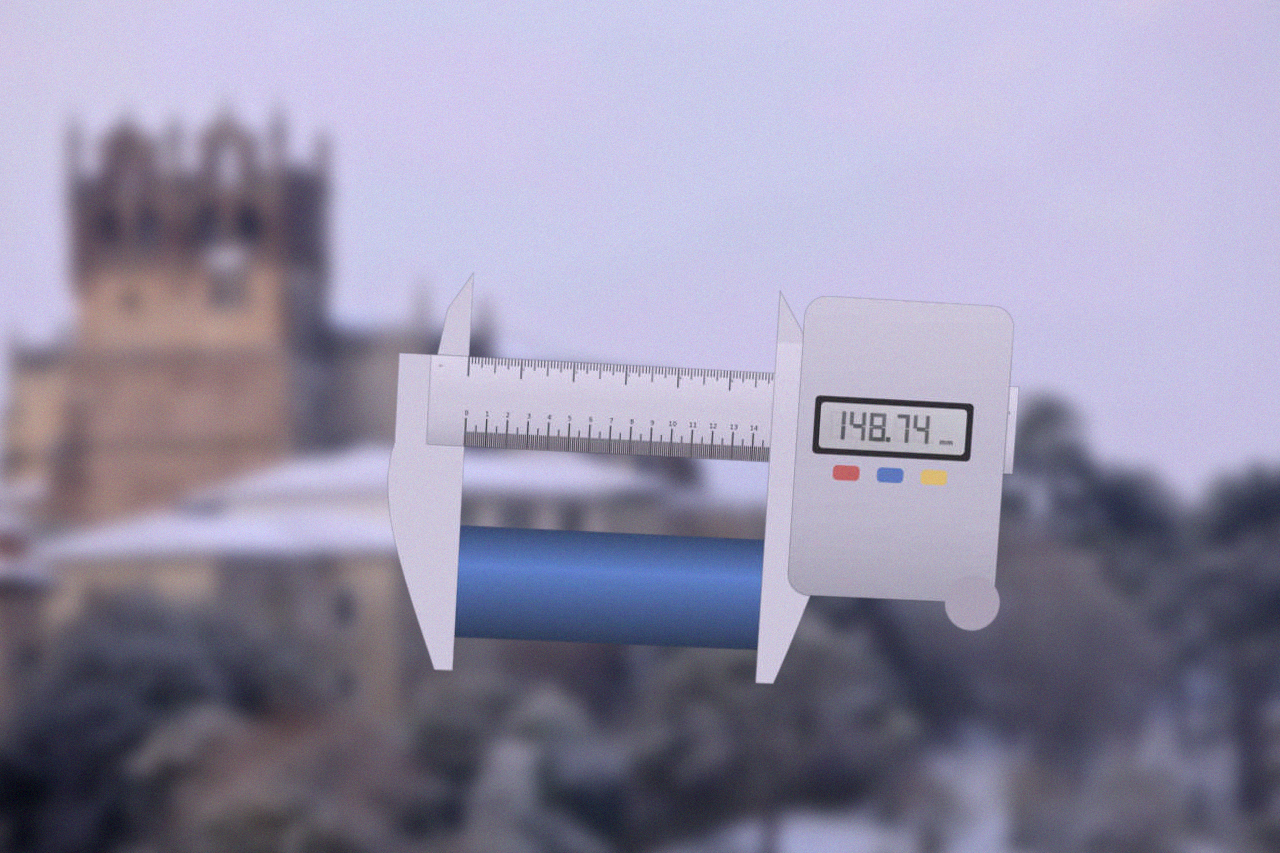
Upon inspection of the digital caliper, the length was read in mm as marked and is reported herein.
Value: 148.74 mm
